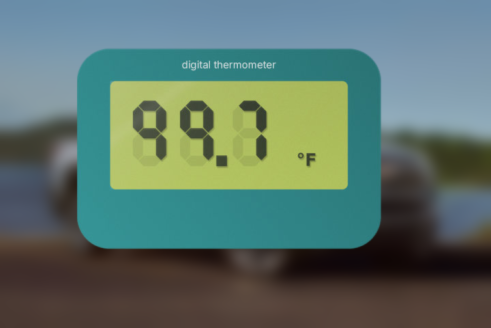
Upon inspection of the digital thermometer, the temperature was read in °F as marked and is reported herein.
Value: 99.7 °F
